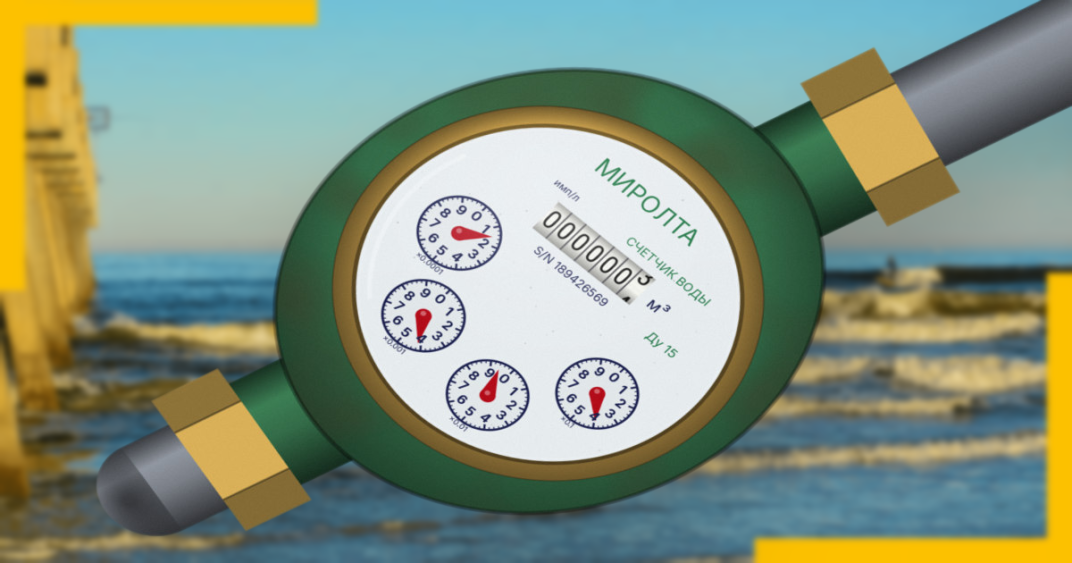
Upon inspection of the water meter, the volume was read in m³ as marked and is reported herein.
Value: 3.3941 m³
